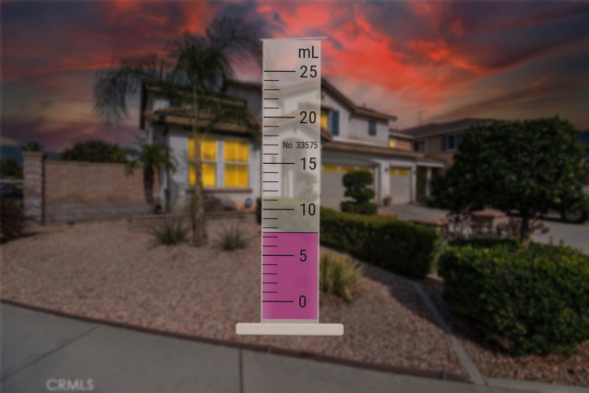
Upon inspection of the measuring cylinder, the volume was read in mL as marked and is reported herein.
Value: 7.5 mL
